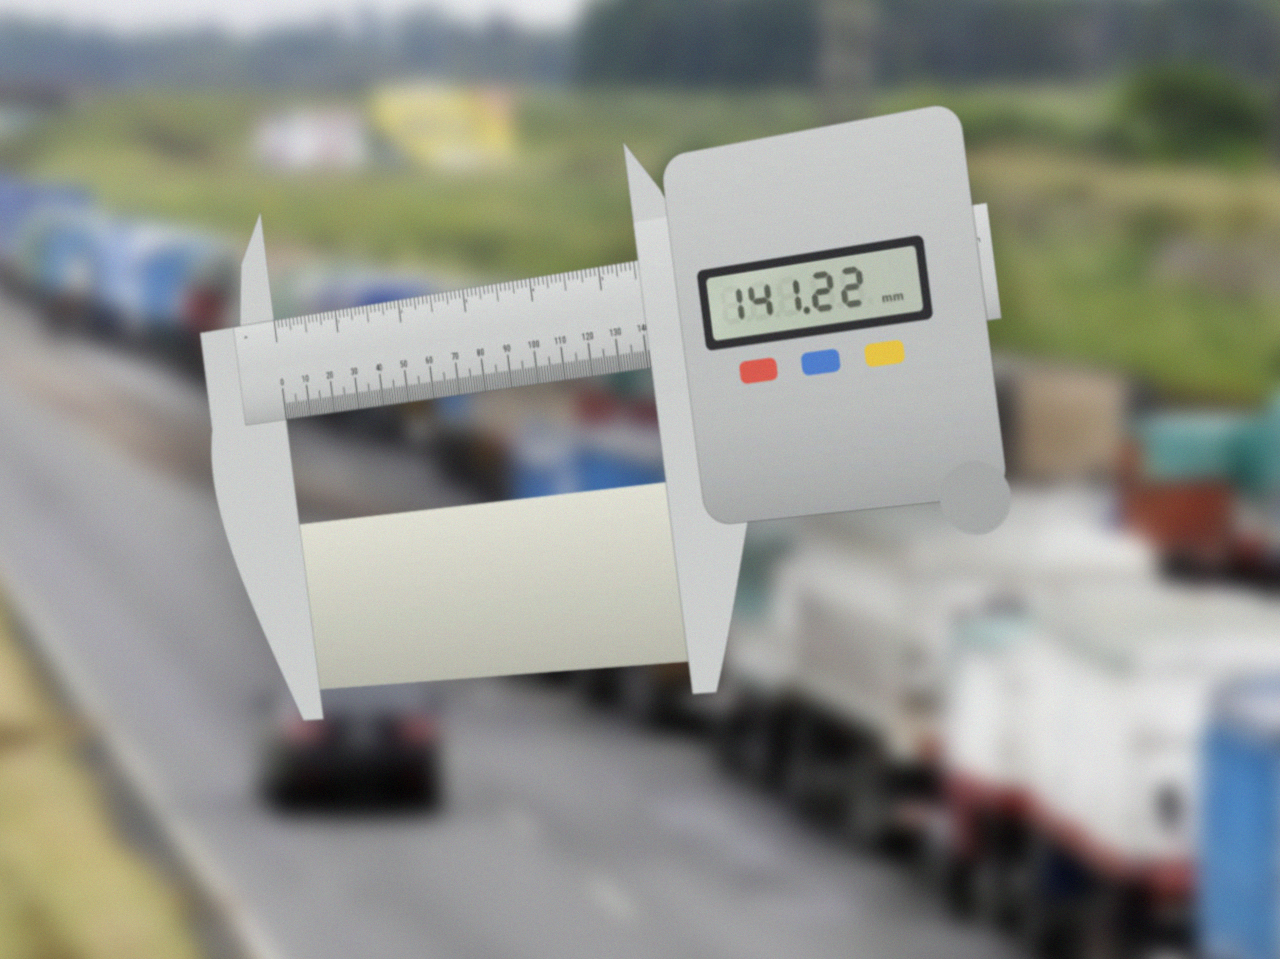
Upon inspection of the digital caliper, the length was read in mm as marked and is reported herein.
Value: 141.22 mm
